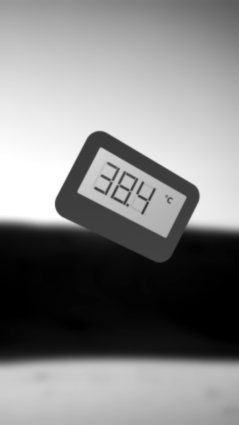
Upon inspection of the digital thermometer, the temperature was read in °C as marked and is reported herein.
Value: 38.4 °C
